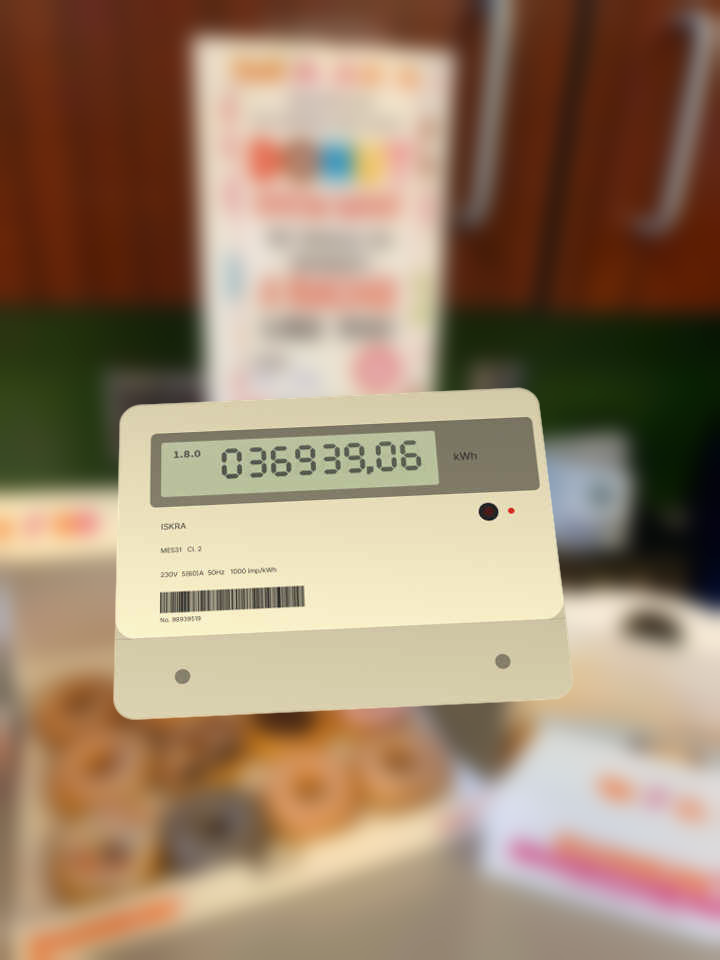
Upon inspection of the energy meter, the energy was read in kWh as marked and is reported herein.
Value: 36939.06 kWh
